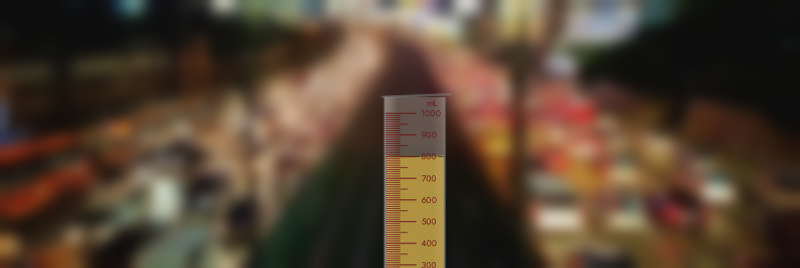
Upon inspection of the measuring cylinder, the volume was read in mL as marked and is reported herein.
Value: 800 mL
